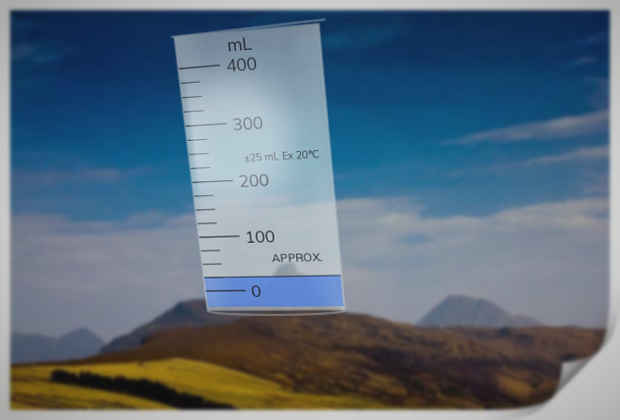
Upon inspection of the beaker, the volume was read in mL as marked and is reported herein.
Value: 25 mL
